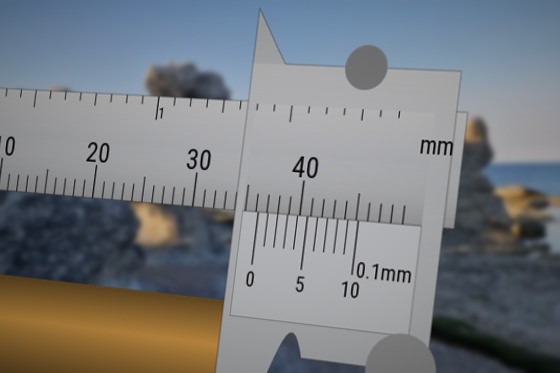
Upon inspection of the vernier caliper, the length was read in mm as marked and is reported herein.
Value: 36.2 mm
